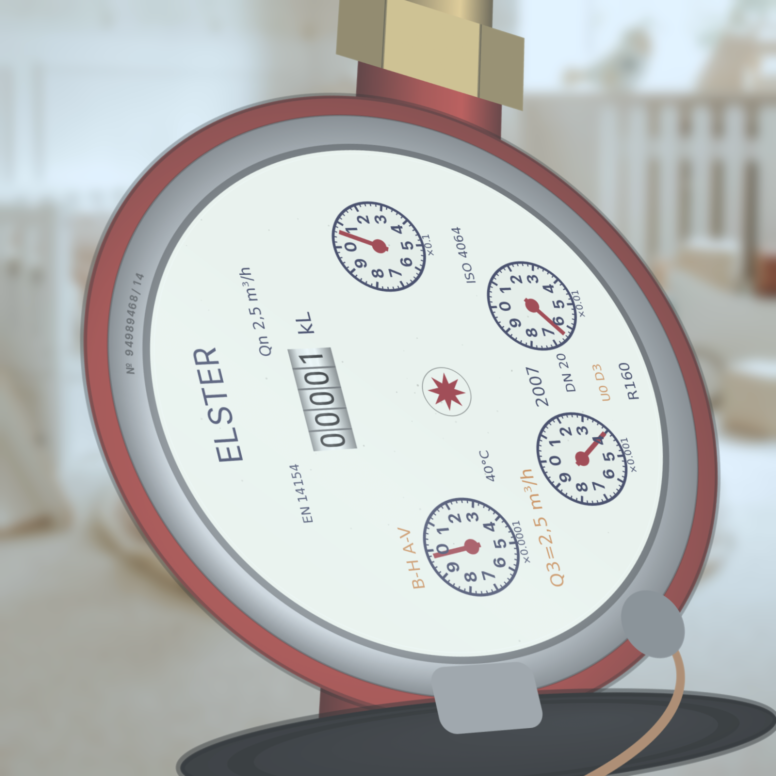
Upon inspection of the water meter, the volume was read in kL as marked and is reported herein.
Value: 1.0639 kL
